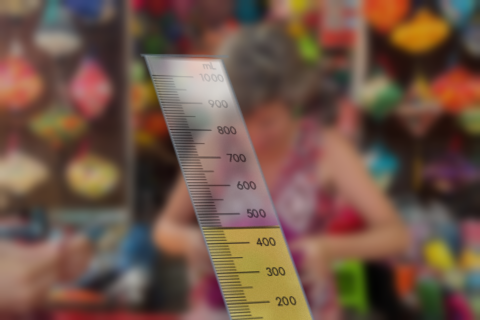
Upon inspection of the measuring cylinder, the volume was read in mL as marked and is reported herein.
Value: 450 mL
